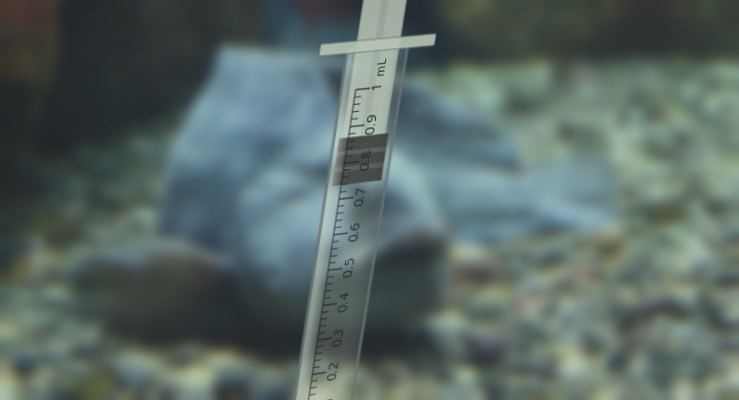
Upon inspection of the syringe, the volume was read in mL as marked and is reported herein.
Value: 0.74 mL
